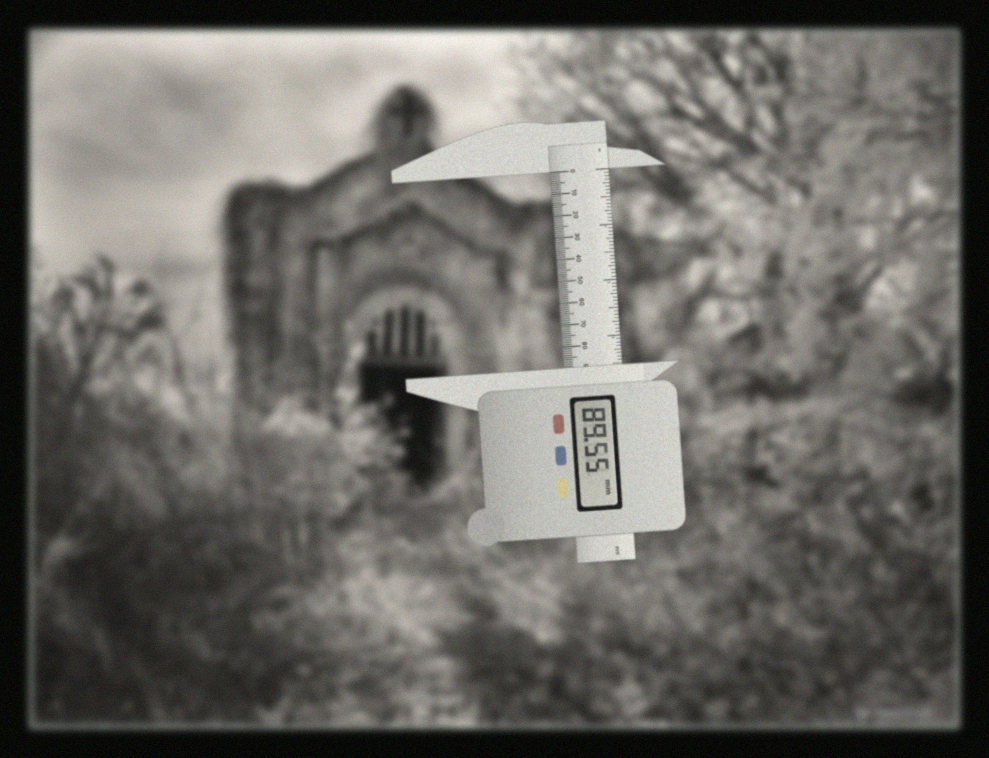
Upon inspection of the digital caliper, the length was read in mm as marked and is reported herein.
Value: 89.55 mm
